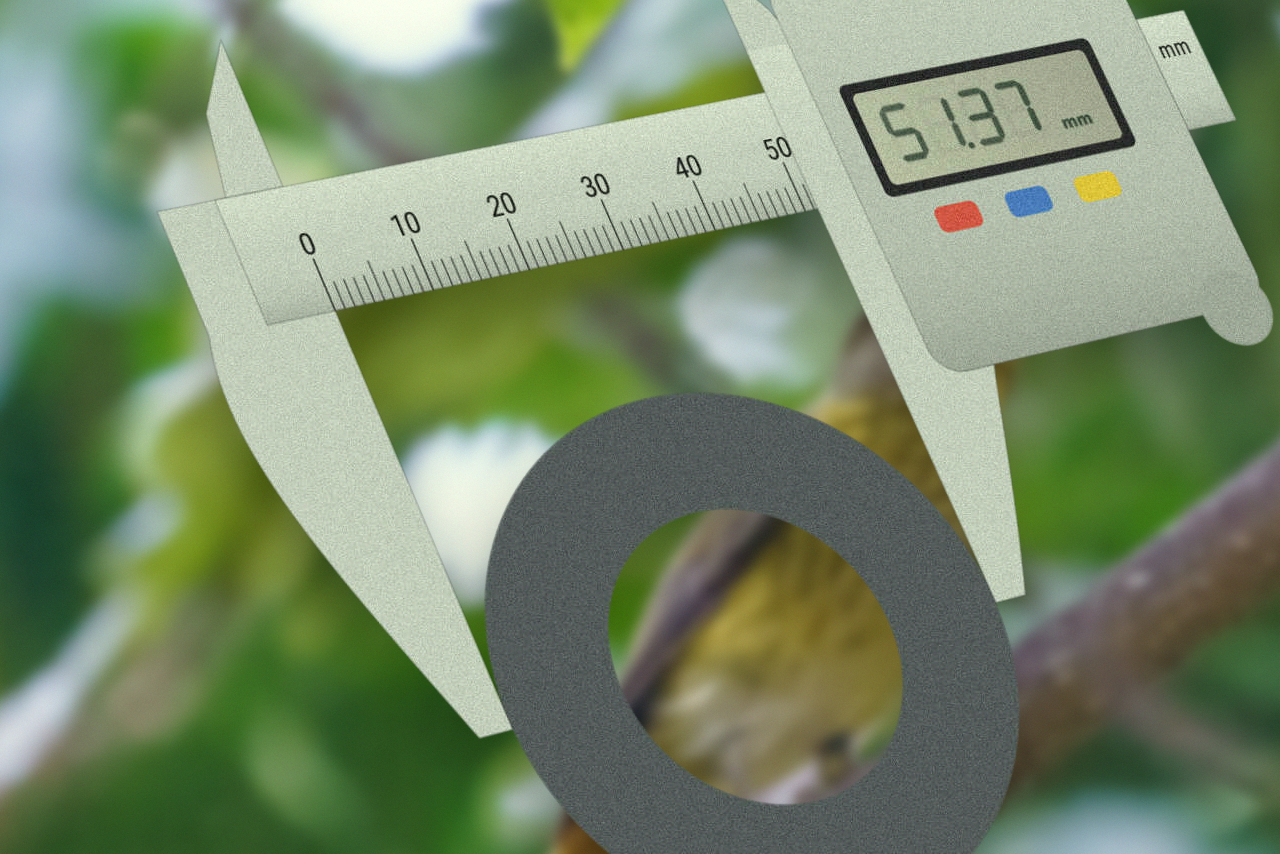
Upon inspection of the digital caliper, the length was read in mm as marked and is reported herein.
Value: 51.37 mm
